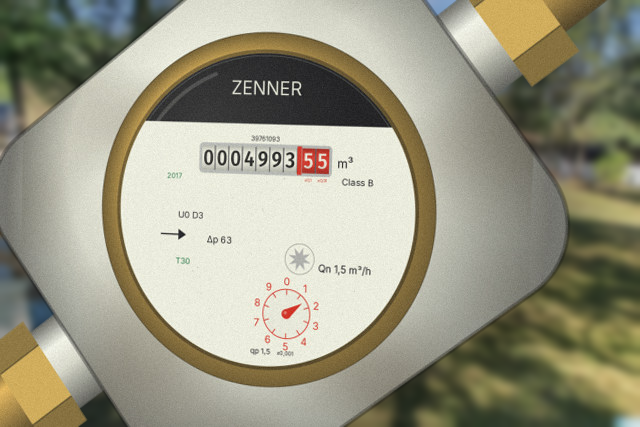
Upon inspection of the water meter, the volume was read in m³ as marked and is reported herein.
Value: 4993.551 m³
